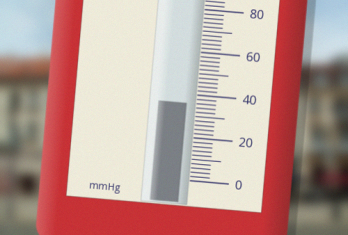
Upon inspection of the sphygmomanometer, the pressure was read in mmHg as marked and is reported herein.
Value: 36 mmHg
